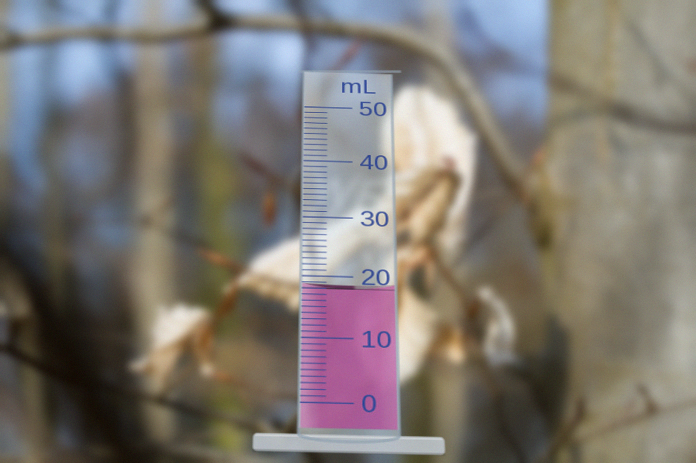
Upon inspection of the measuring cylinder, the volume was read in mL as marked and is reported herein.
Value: 18 mL
